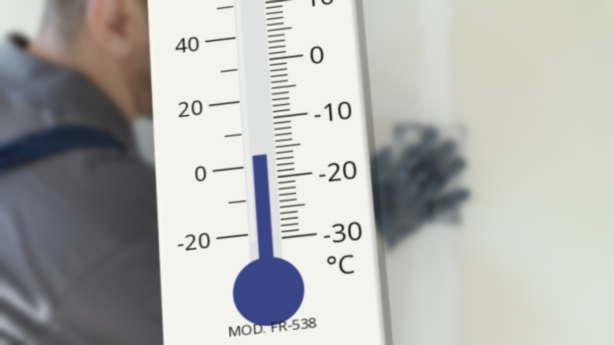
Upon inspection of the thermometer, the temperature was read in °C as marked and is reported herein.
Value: -16 °C
